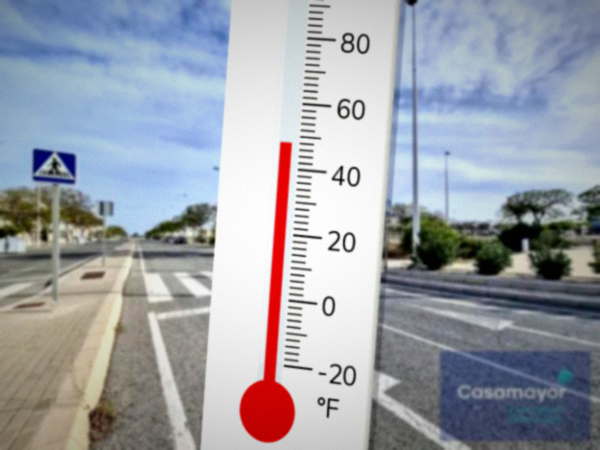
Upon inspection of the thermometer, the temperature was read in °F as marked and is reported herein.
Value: 48 °F
